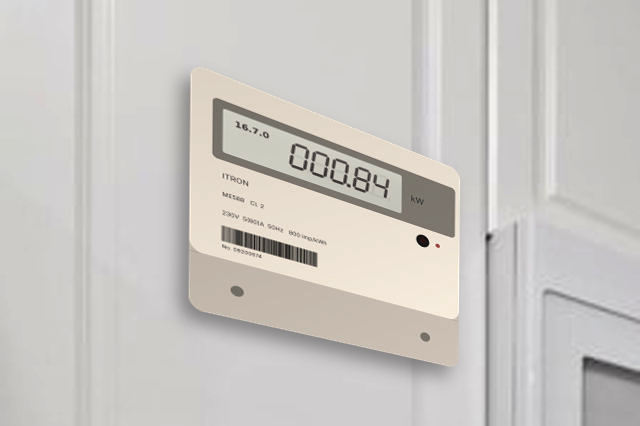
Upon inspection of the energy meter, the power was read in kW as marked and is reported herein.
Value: 0.84 kW
